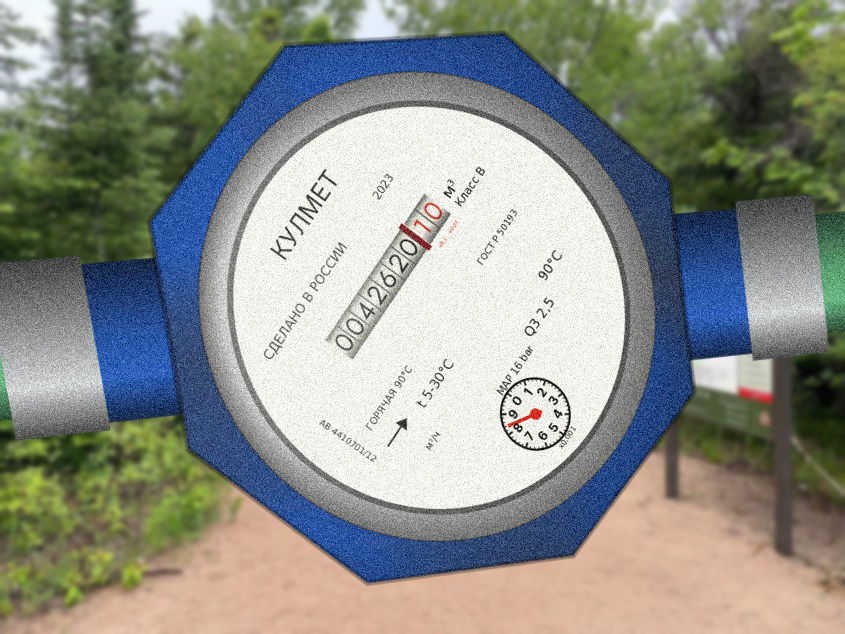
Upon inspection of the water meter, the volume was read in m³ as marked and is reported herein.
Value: 42620.108 m³
